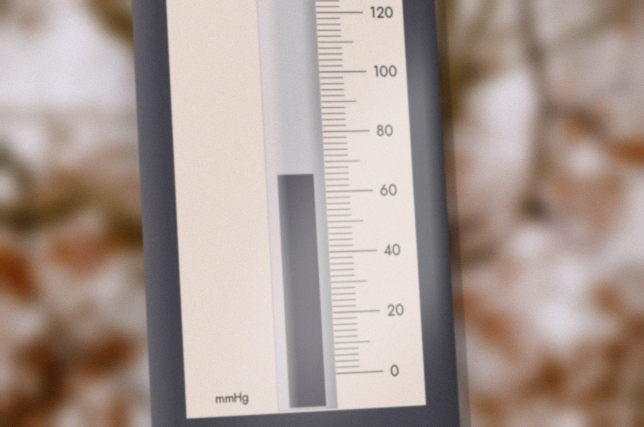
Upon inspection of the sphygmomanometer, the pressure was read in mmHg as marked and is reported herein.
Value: 66 mmHg
